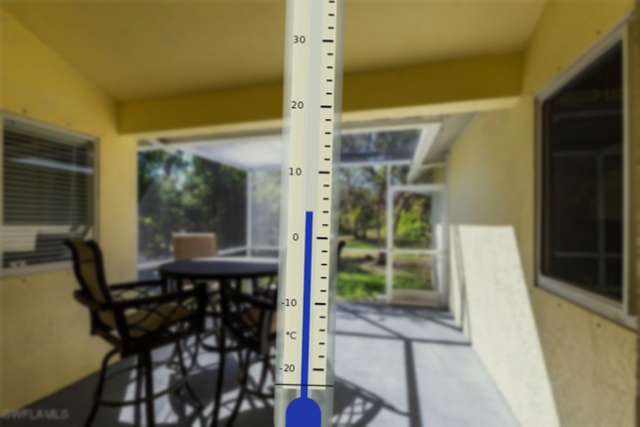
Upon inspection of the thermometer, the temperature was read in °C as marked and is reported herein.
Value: 4 °C
